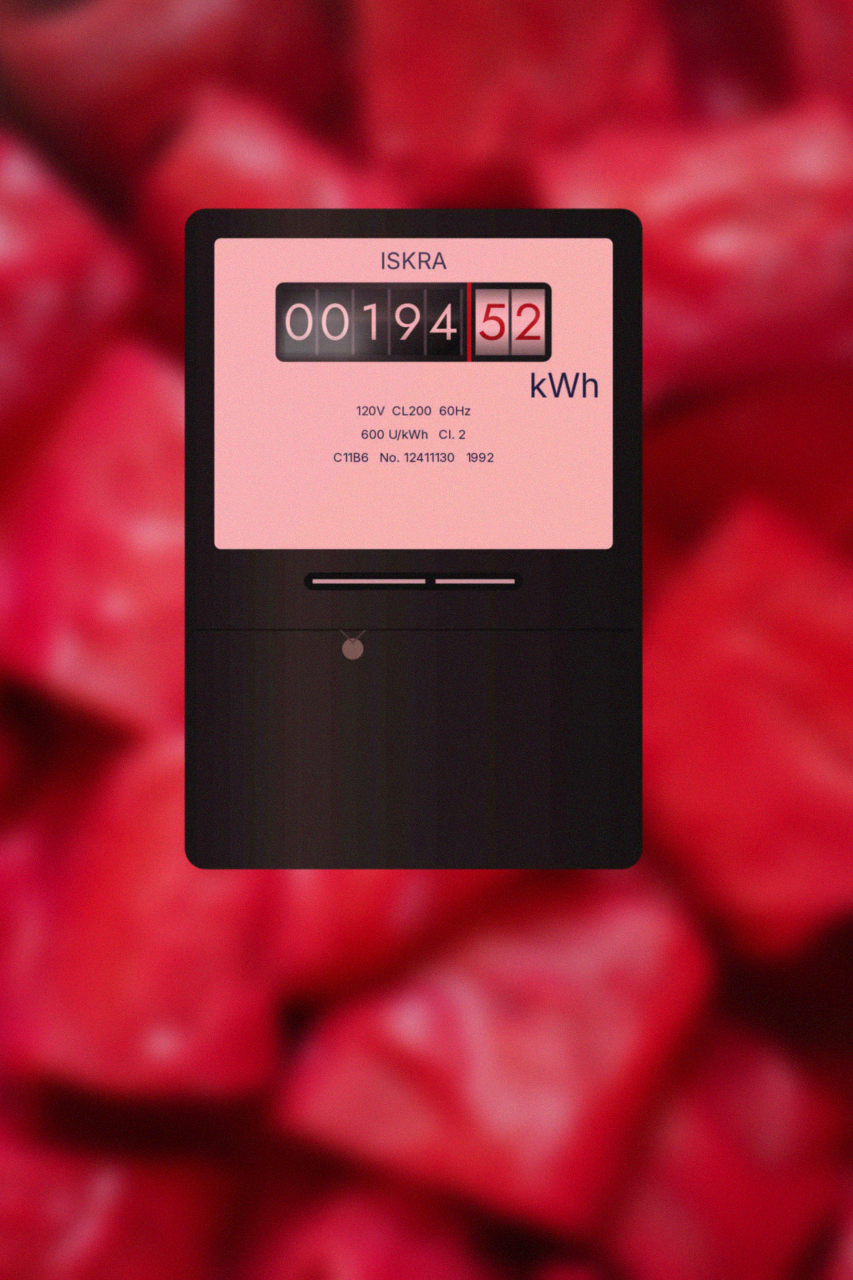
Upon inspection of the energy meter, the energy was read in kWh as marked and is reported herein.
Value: 194.52 kWh
